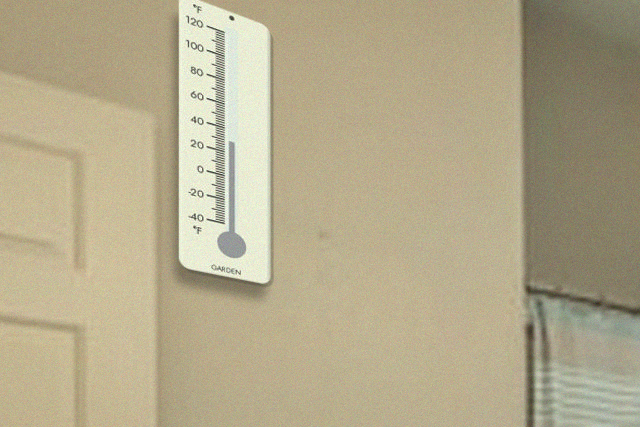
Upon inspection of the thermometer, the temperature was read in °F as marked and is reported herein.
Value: 30 °F
